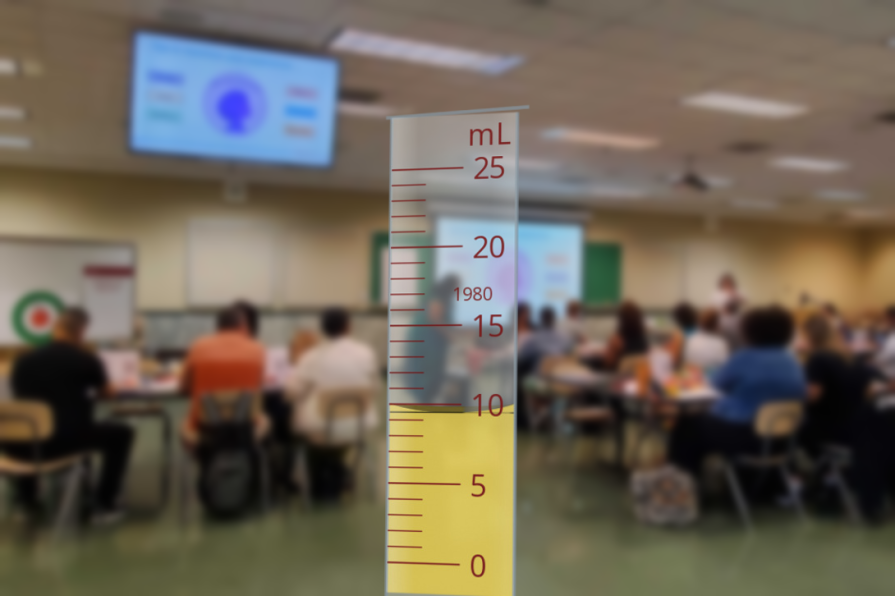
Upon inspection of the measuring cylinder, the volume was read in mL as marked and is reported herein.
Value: 9.5 mL
